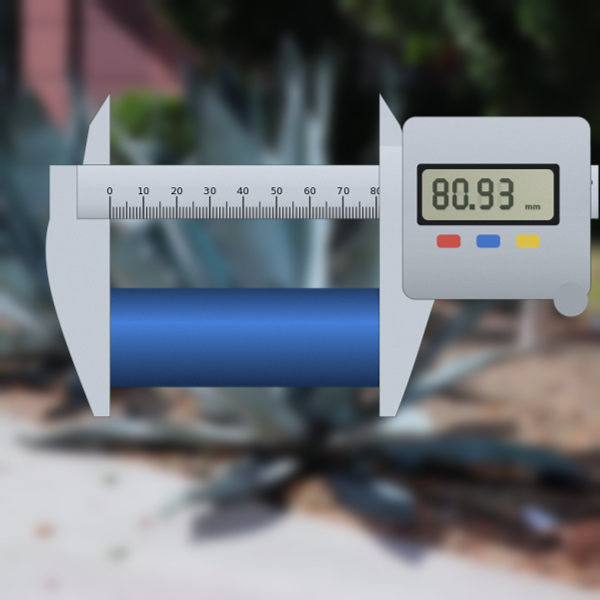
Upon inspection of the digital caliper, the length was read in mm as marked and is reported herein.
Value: 80.93 mm
